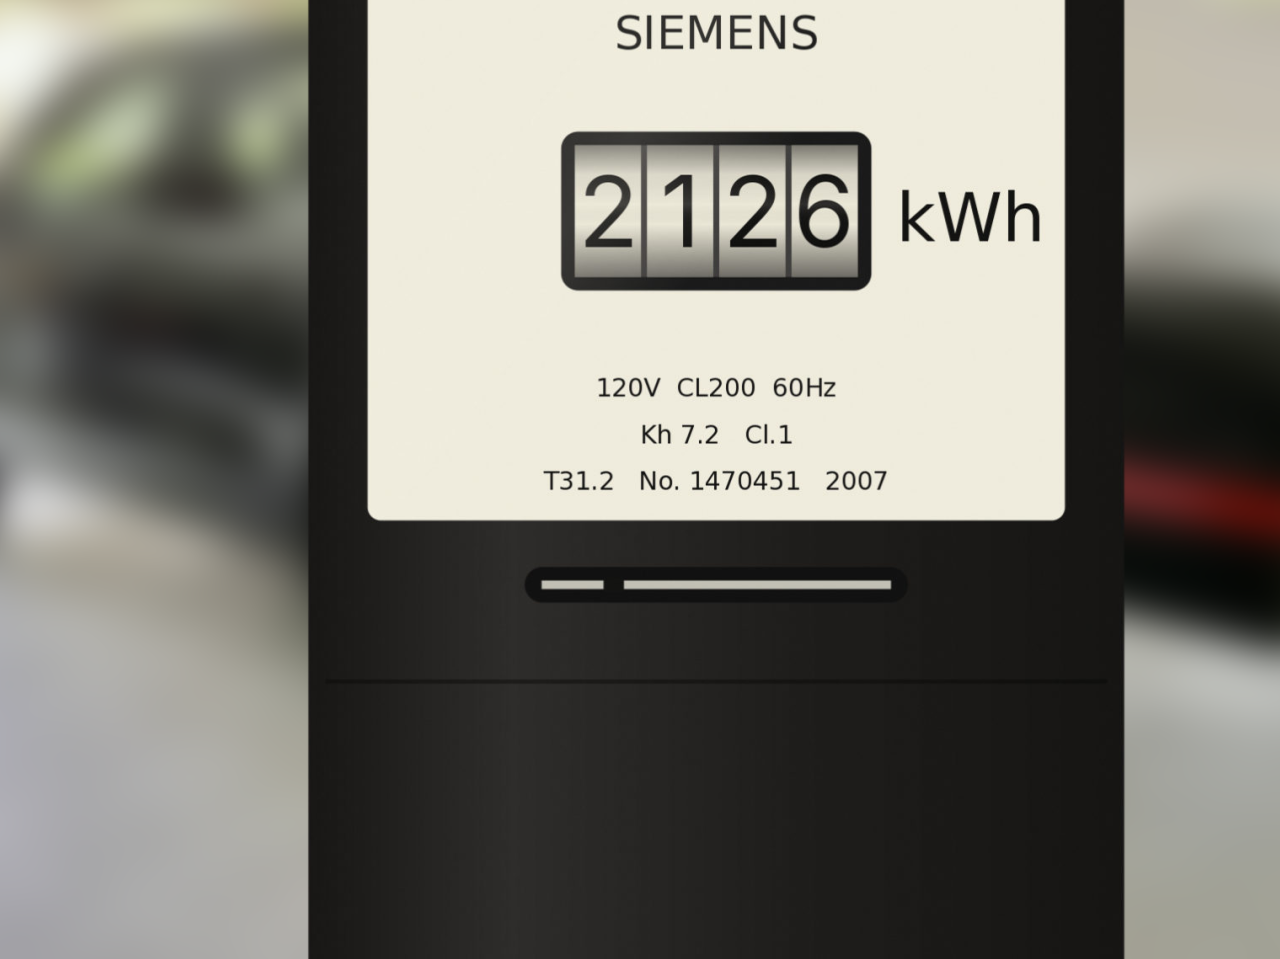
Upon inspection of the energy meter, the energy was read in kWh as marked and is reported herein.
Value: 2126 kWh
